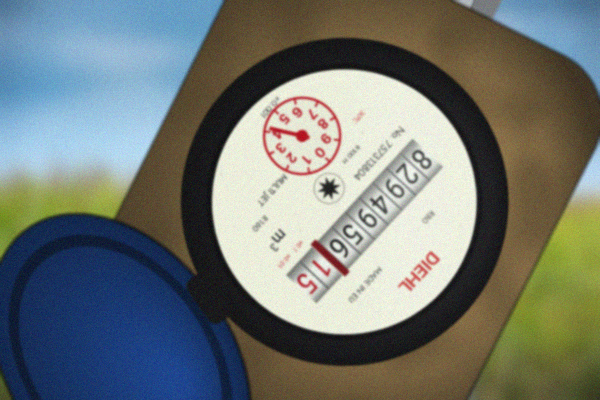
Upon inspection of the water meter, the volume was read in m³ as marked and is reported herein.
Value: 8294956.154 m³
